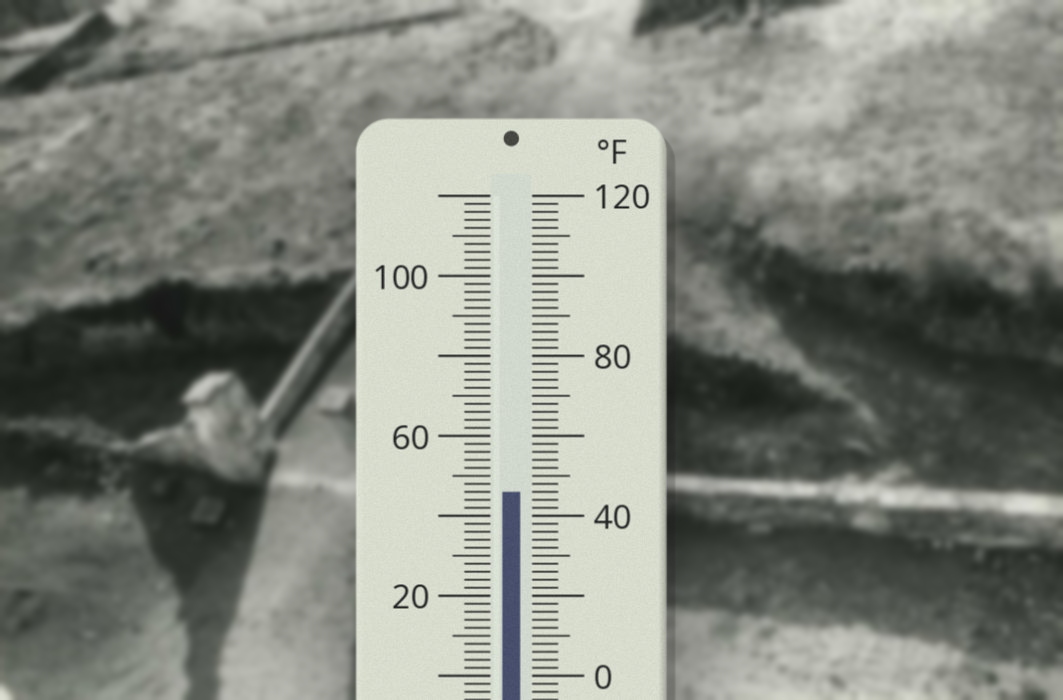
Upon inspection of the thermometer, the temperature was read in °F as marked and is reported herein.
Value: 46 °F
